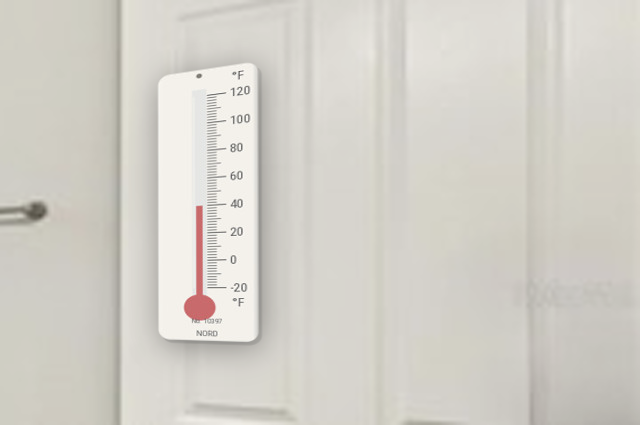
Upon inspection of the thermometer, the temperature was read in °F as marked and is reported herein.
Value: 40 °F
